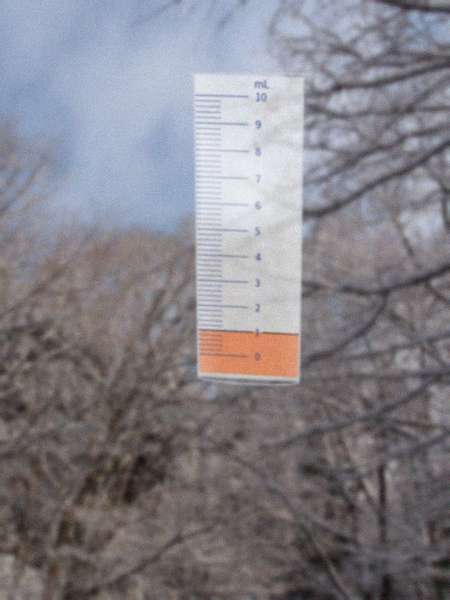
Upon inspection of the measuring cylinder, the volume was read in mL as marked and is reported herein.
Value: 1 mL
